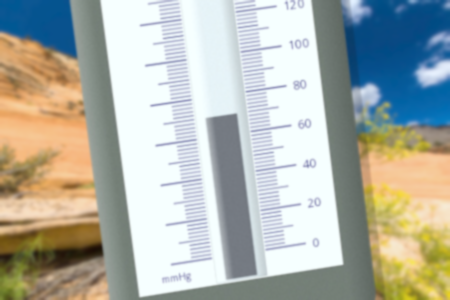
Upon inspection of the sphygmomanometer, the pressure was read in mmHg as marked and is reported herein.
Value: 70 mmHg
